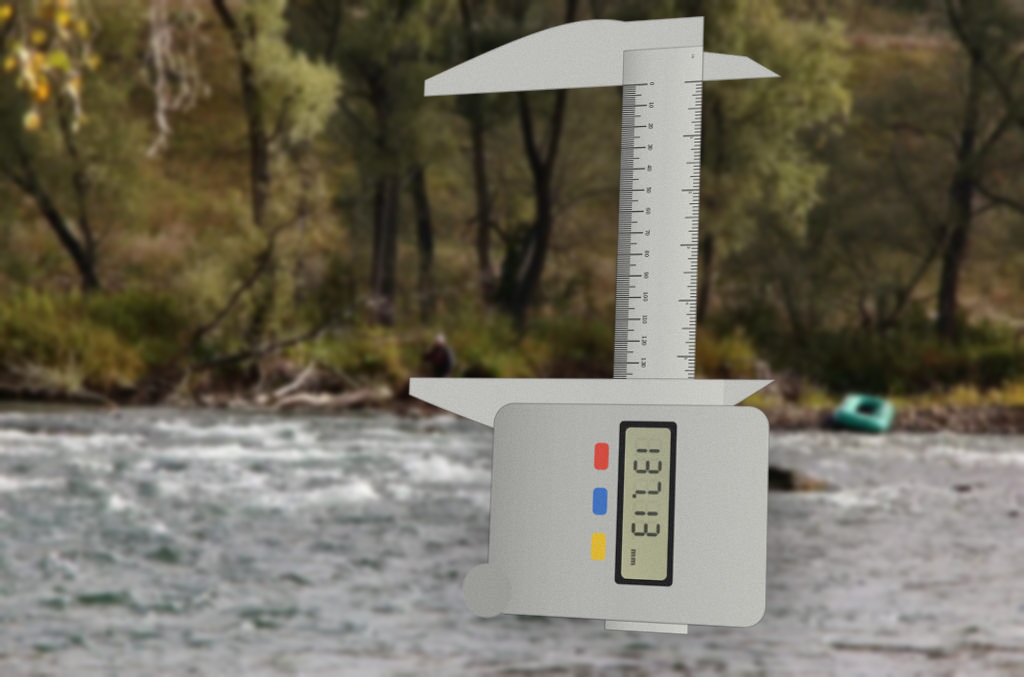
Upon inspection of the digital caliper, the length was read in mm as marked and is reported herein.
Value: 137.13 mm
